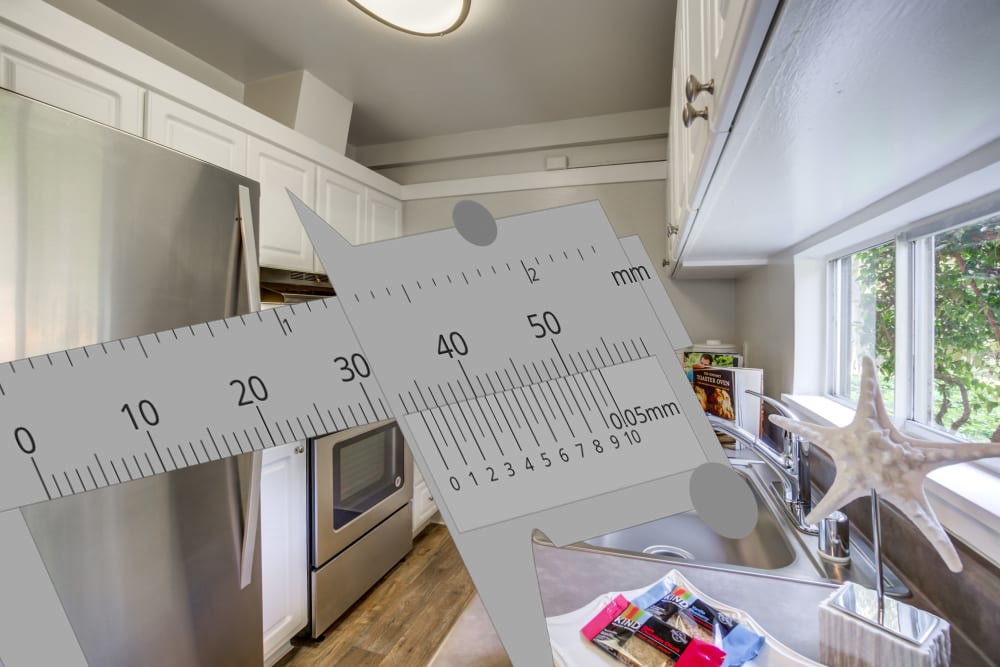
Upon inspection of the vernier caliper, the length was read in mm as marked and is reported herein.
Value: 34.2 mm
